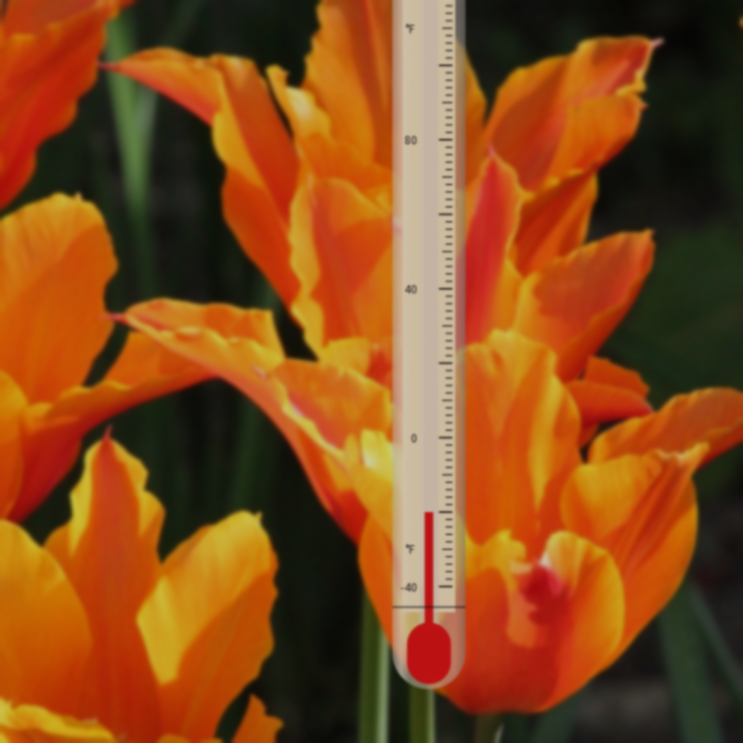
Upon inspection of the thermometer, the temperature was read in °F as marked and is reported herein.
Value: -20 °F
